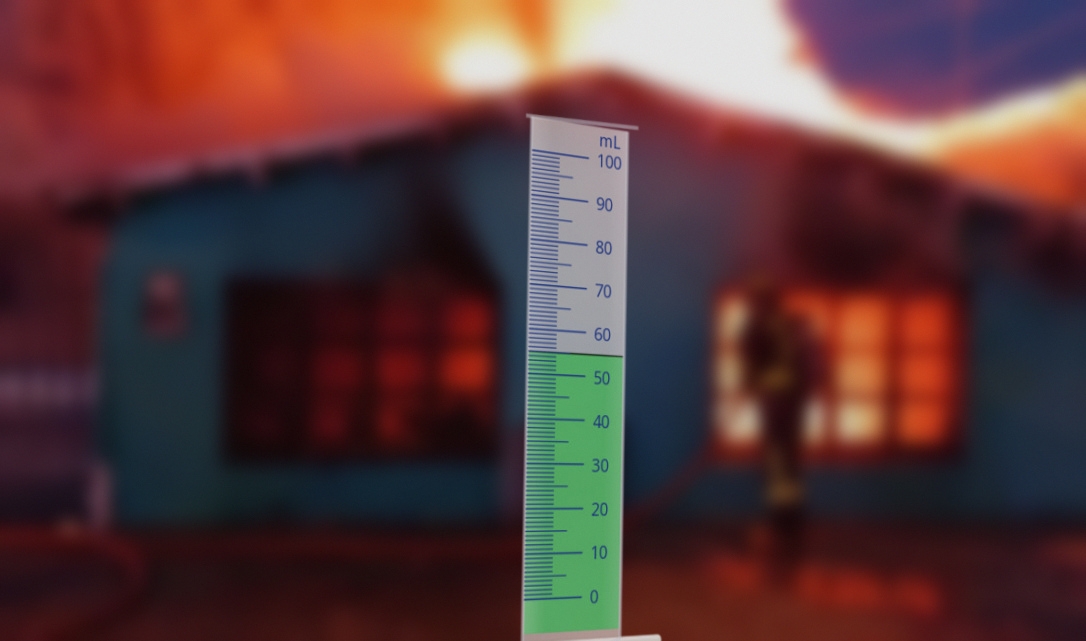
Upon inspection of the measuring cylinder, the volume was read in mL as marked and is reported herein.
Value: 55 mL
